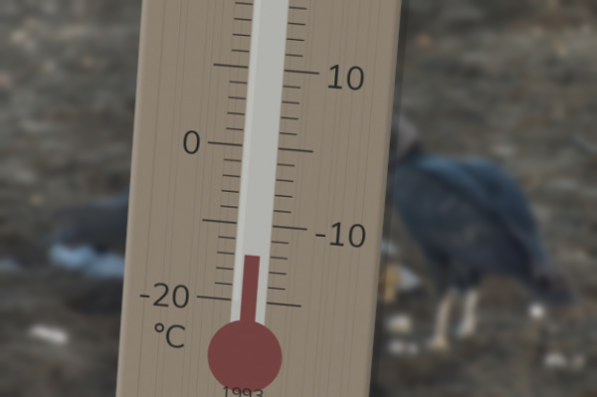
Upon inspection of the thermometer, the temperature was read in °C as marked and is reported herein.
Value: -14 °C
